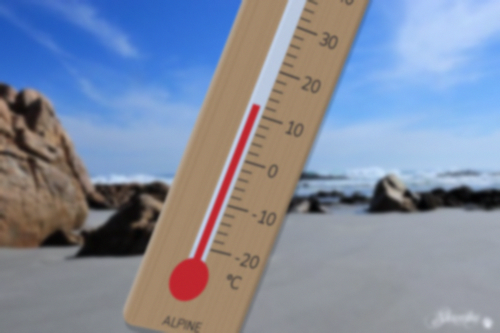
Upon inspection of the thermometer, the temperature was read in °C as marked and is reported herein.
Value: 12 °C
